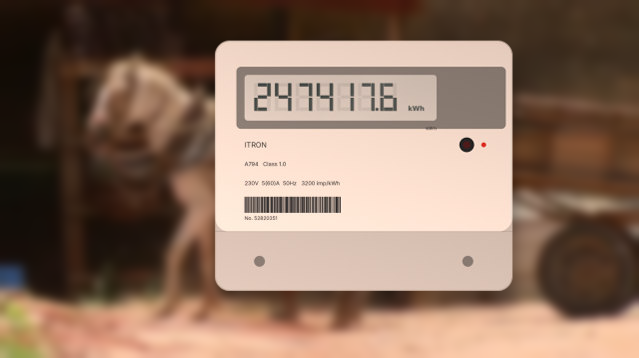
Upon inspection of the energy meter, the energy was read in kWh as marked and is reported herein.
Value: 247417.6 kWh
